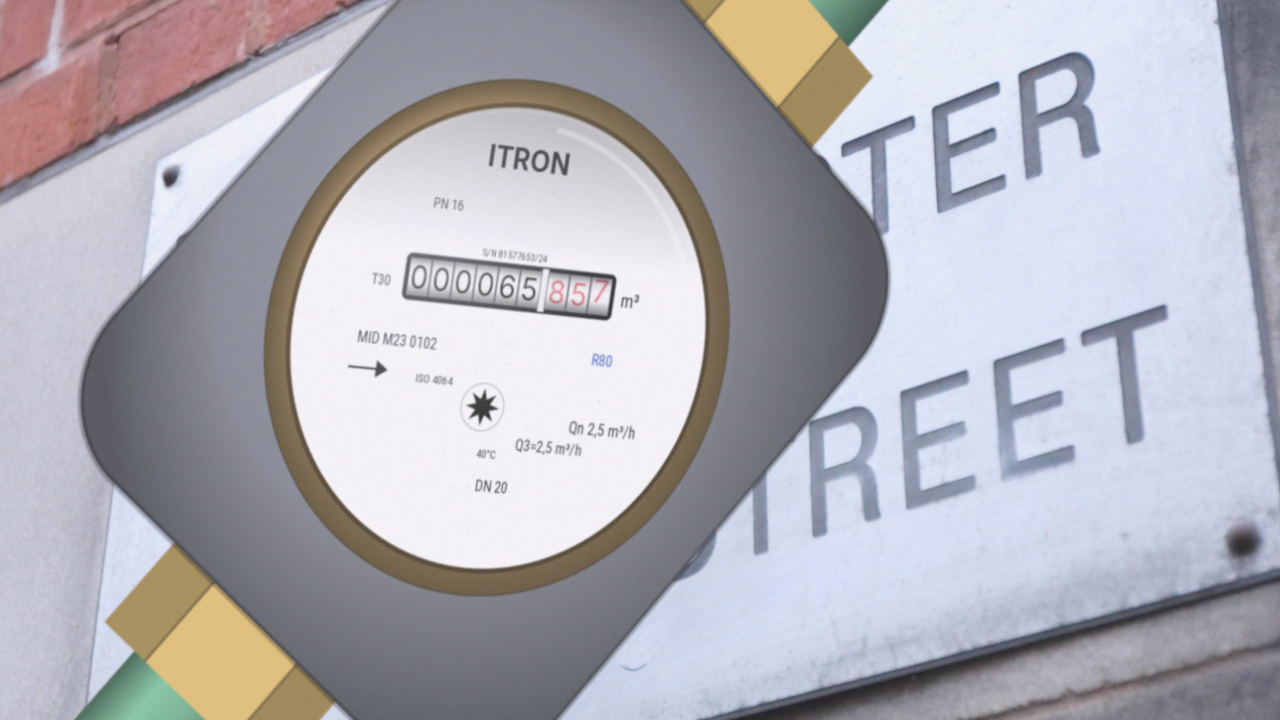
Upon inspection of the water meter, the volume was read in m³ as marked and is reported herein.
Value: 65.857 m³
